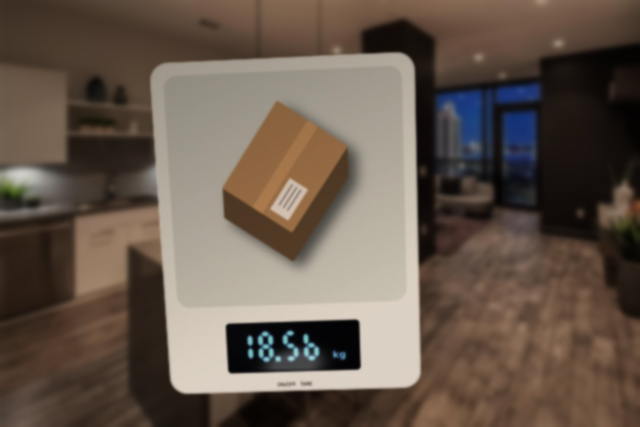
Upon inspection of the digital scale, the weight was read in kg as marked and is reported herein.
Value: 18.56 kg
